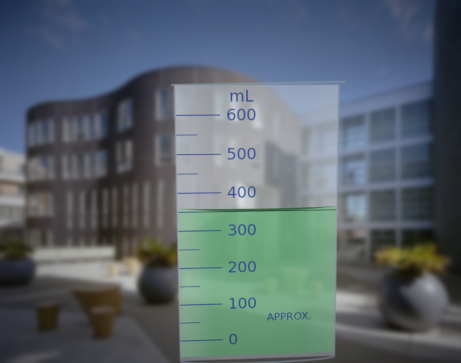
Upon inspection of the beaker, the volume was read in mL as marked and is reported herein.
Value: 350 mL
